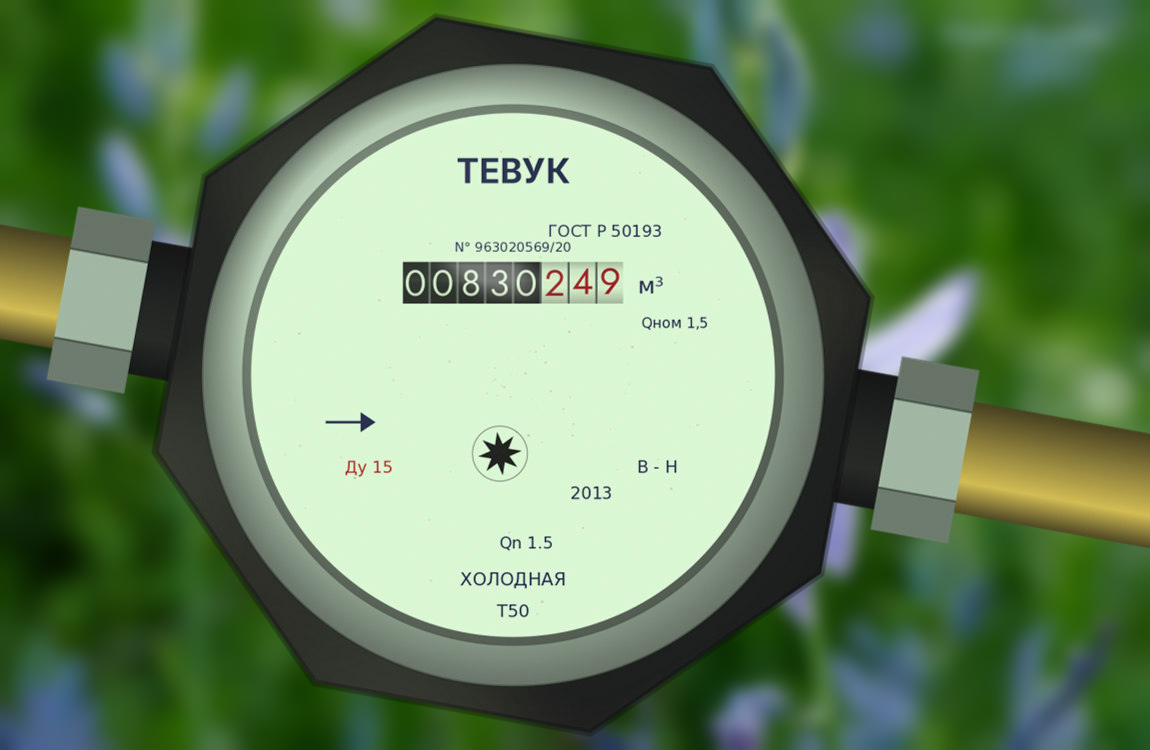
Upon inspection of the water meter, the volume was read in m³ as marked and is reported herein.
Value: 830.249 m³
